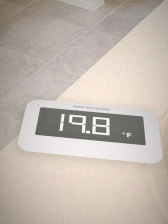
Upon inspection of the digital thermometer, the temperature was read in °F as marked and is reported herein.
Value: 19.8 °F
